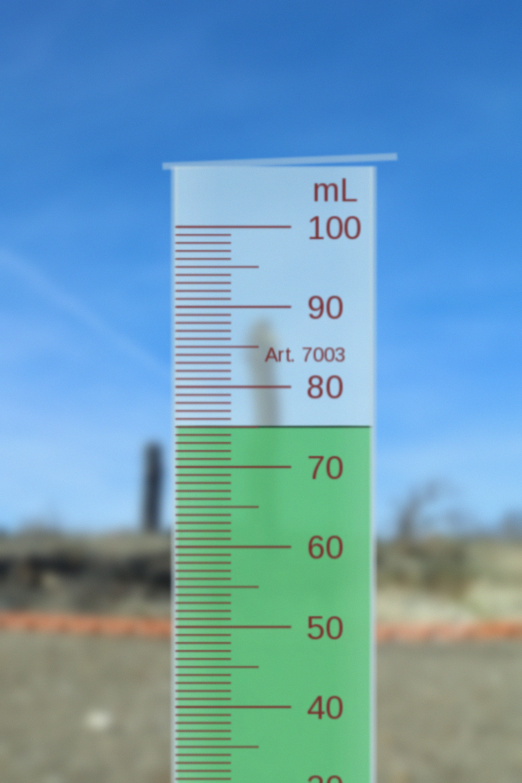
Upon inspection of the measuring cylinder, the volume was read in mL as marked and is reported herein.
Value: 75 mL
